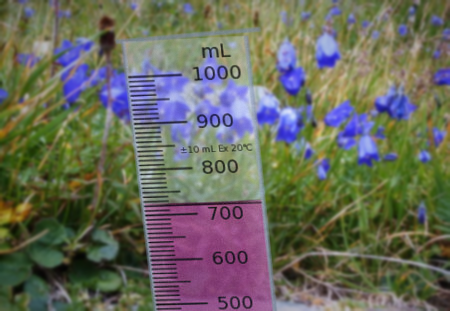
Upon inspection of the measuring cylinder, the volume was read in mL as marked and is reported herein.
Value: 720 mL
